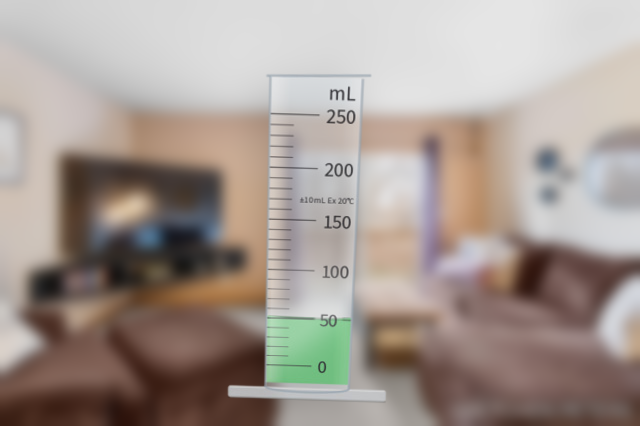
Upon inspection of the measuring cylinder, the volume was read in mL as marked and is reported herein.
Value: 50 mL
